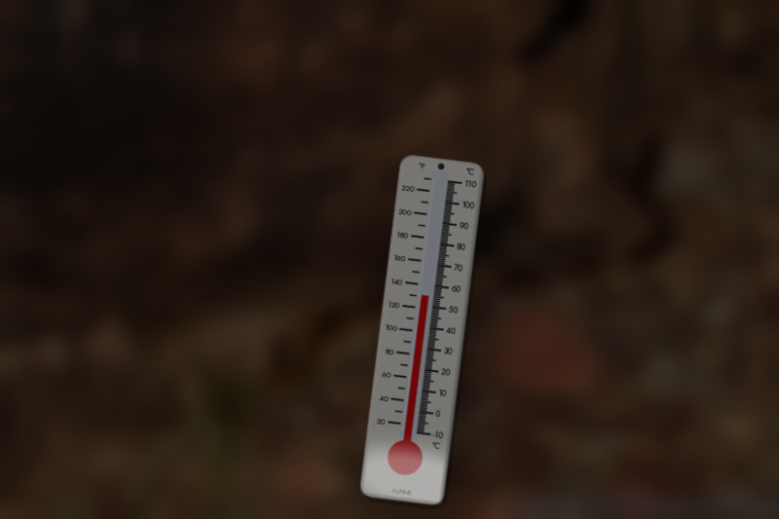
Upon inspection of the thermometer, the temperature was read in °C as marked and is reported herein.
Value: 55 °C
